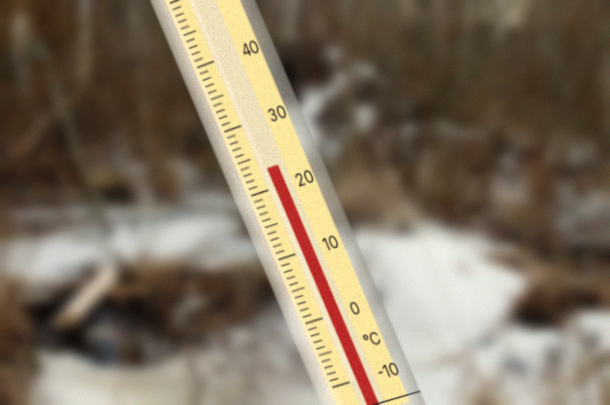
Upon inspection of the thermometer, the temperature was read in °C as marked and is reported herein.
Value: 23 °C
